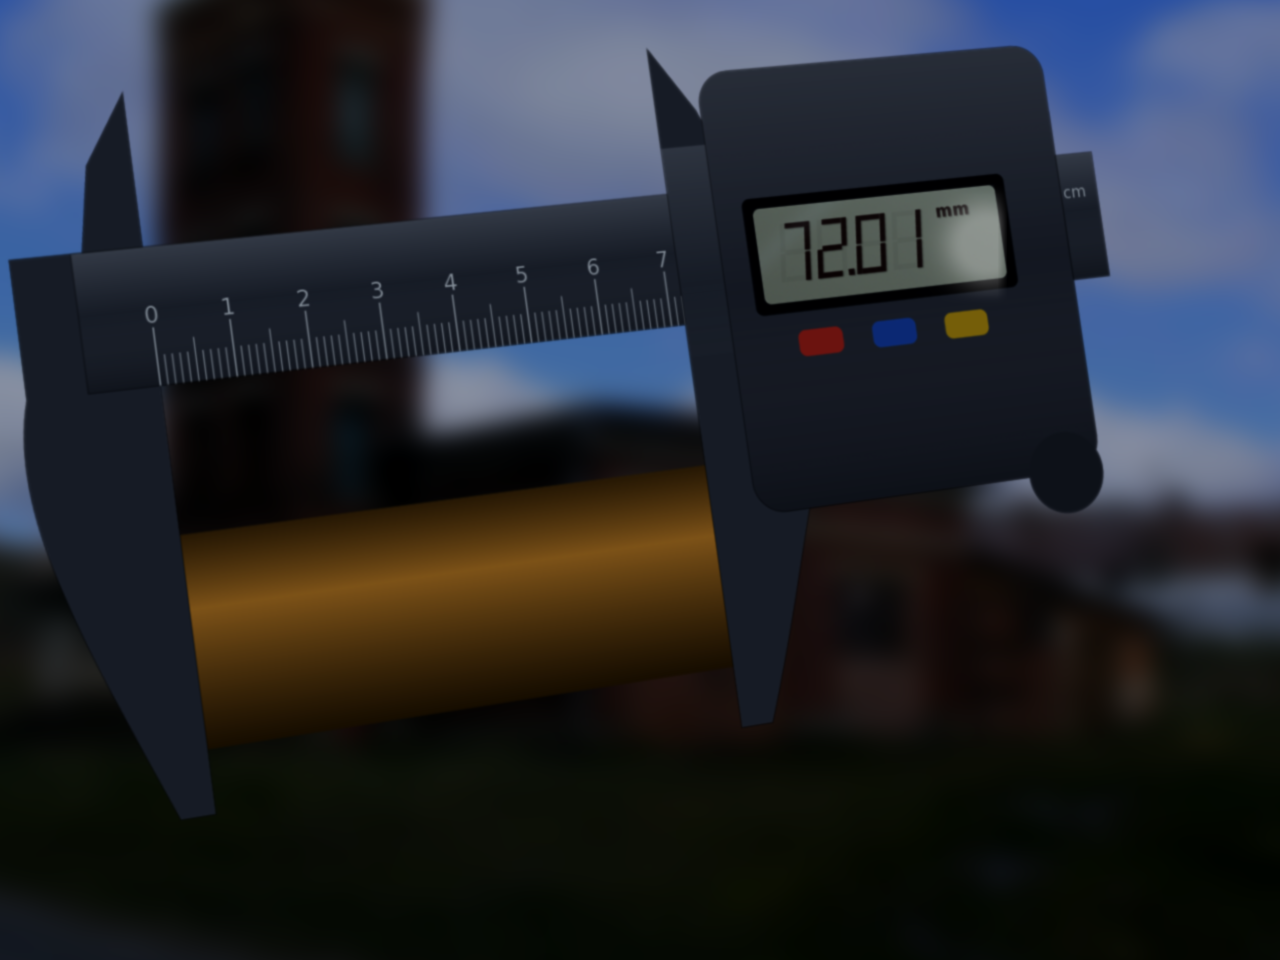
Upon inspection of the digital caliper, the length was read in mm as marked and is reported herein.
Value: 72.01 mm
